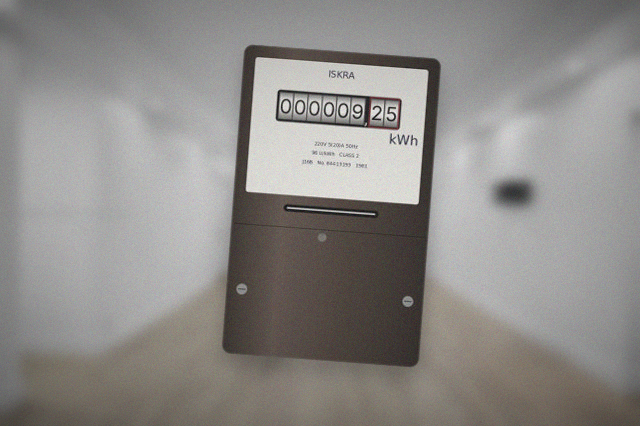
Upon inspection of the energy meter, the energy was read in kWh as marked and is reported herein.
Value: 9.25 kWh
